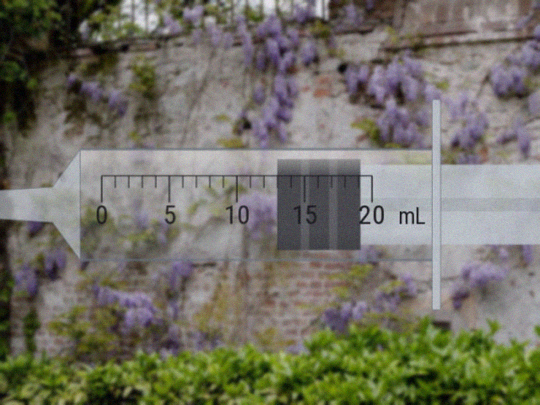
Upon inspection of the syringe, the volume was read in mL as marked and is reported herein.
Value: 13 mL
